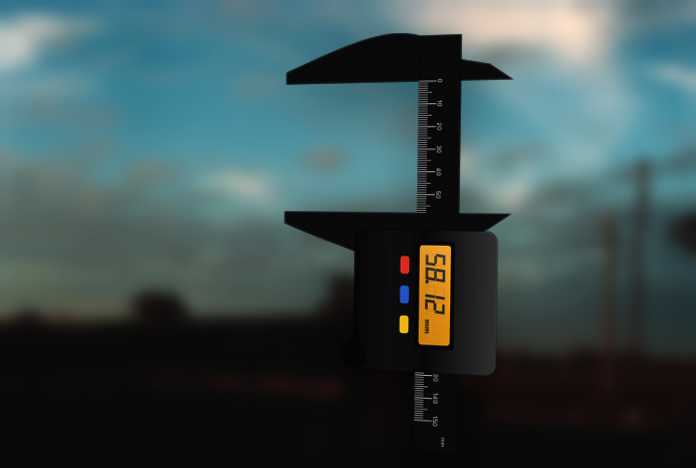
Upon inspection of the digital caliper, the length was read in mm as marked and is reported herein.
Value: 58.12 mm
